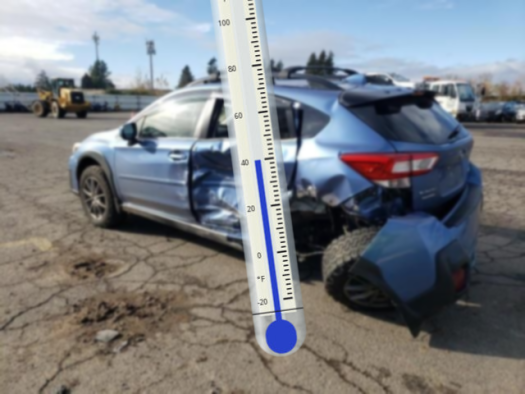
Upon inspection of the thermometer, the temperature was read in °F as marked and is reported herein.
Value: 40 °F
